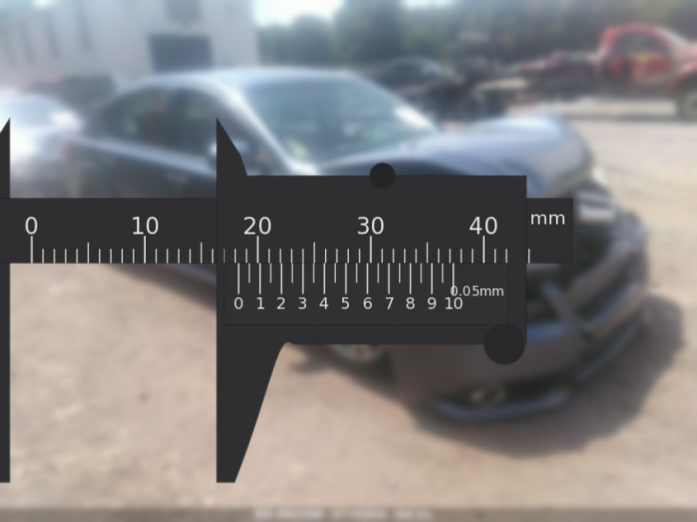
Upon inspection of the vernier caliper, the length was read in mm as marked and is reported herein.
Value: 18.3 mm
